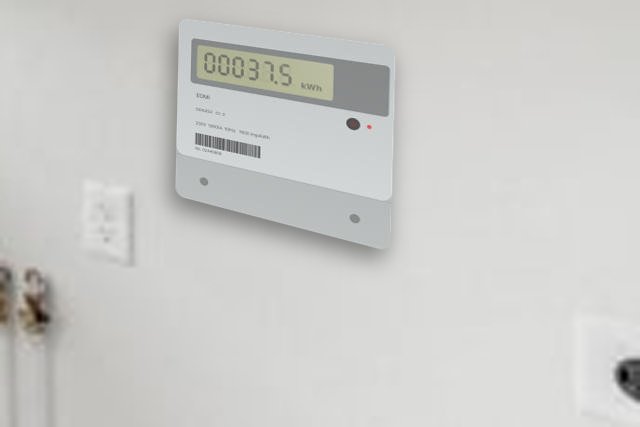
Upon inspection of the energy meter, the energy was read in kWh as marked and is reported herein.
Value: 37.5 kWh
